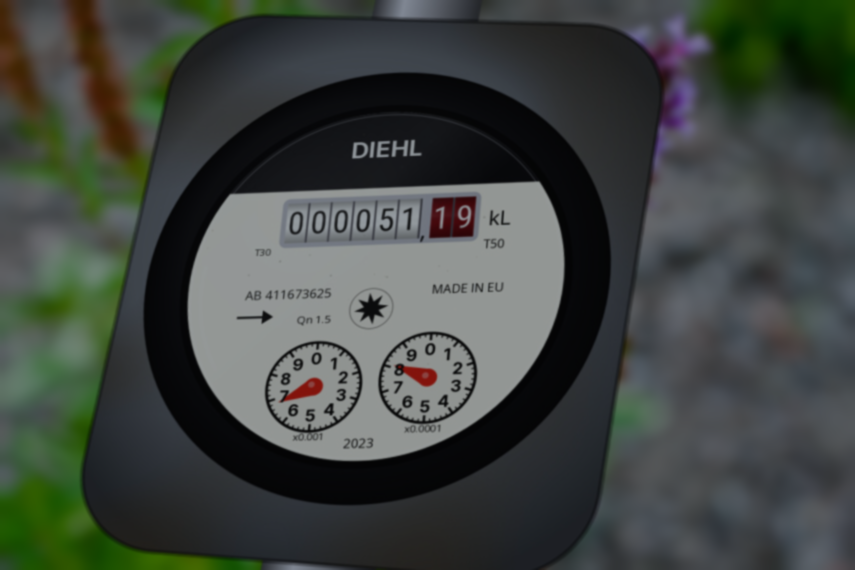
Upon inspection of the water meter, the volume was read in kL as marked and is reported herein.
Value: 51.1968 kL
